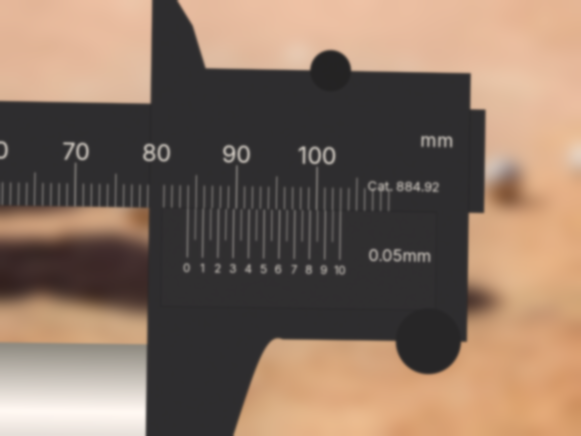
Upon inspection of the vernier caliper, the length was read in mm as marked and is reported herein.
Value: 84.0 mm
